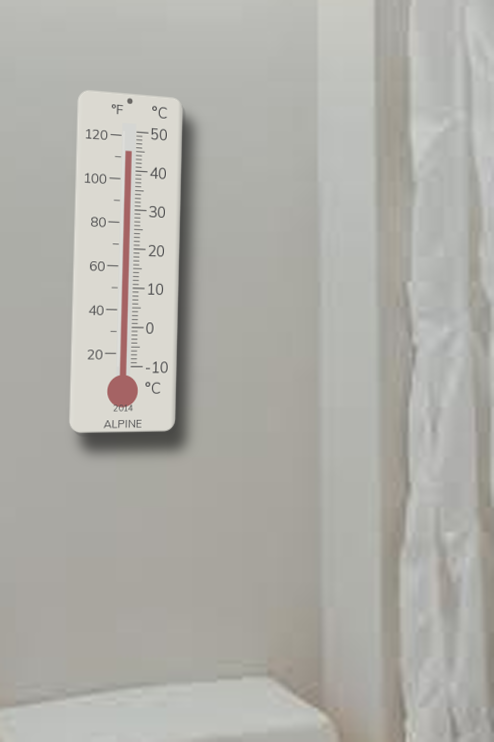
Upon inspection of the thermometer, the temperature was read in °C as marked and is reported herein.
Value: 45 °C
